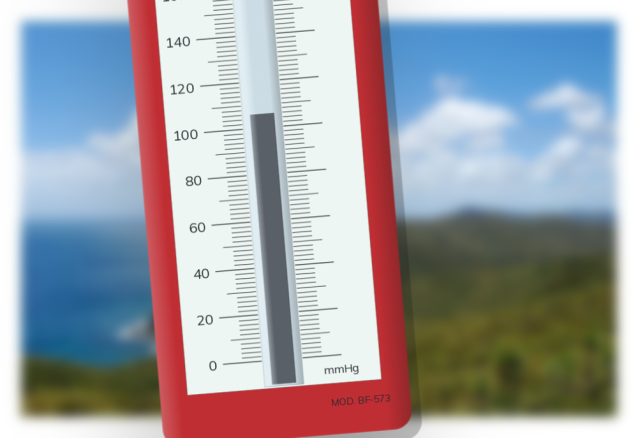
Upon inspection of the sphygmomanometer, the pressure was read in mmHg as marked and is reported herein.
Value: 106 mmHg
